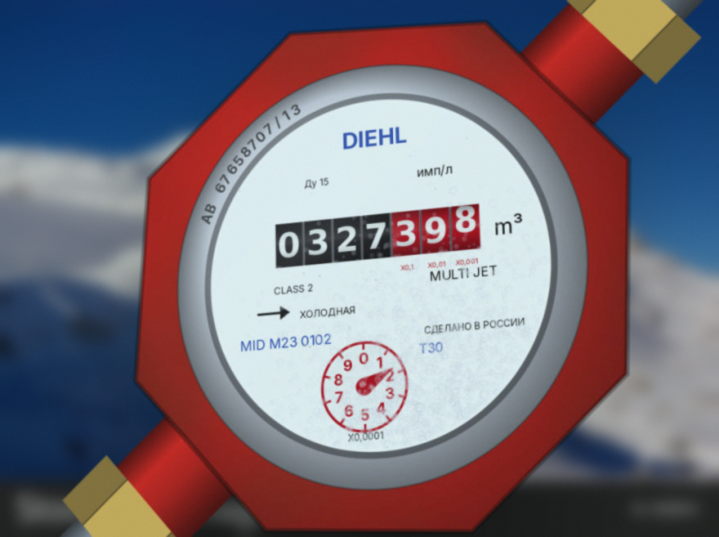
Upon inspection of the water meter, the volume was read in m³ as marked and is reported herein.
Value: 327.3981 m³
